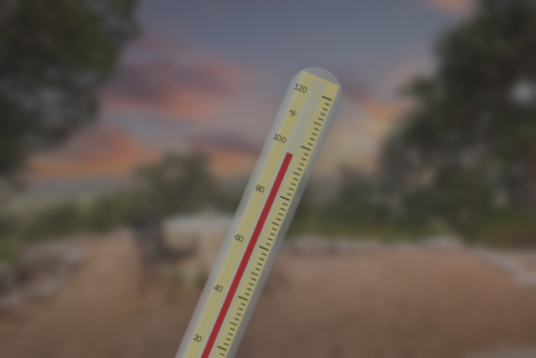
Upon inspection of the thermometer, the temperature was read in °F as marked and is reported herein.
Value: 96 °F
